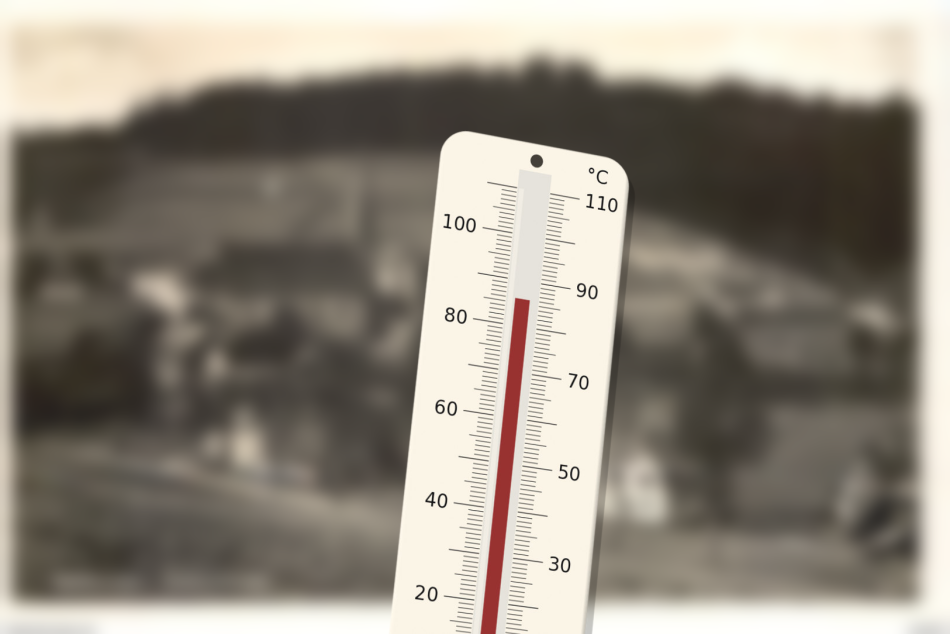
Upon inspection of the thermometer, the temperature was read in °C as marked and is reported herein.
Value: 86 °C
